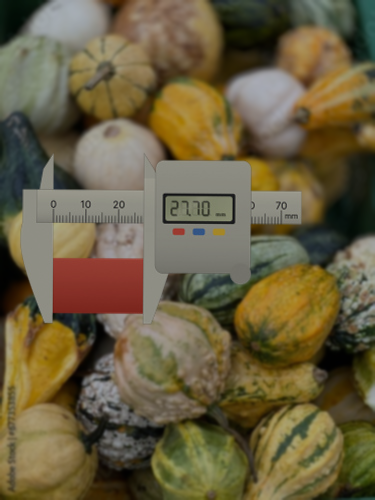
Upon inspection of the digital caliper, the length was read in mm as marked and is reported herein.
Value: 27.70 mm
